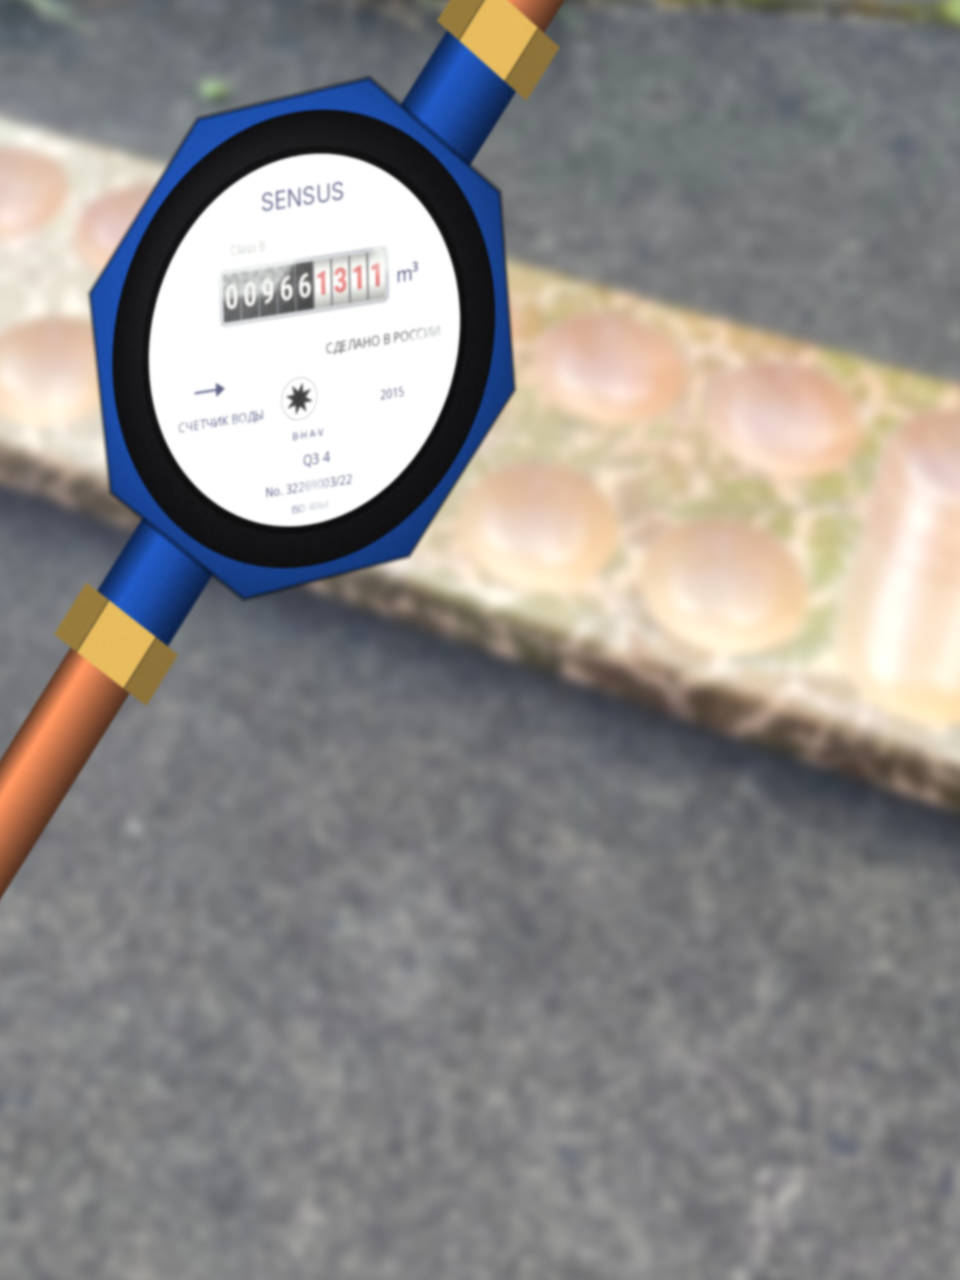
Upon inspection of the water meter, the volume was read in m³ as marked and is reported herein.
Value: 966.1311 m³
